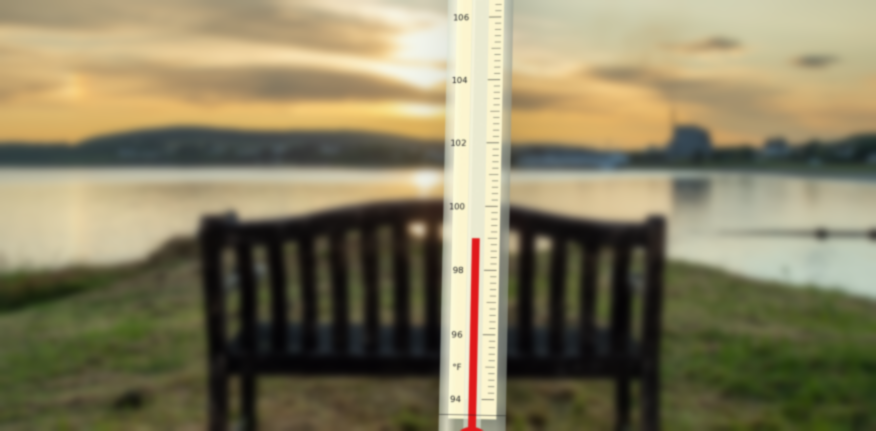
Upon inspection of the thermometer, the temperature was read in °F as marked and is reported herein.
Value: 99 °F
